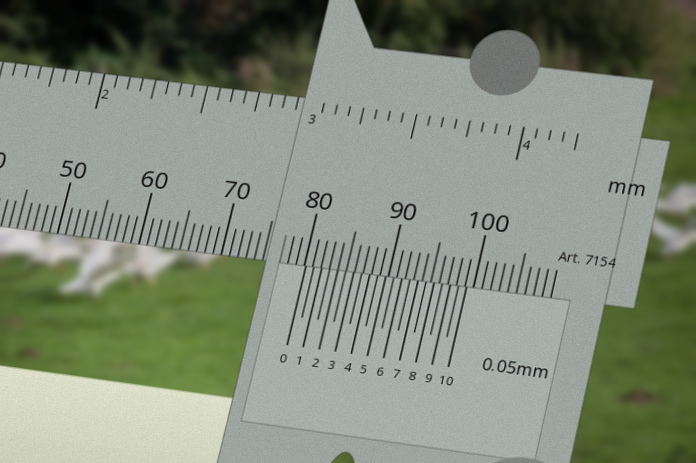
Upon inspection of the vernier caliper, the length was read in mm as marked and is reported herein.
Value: 80.2 mm
